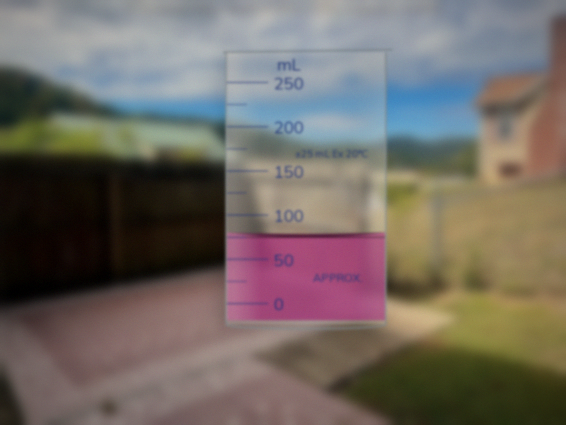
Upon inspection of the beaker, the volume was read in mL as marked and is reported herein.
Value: 75 mL
